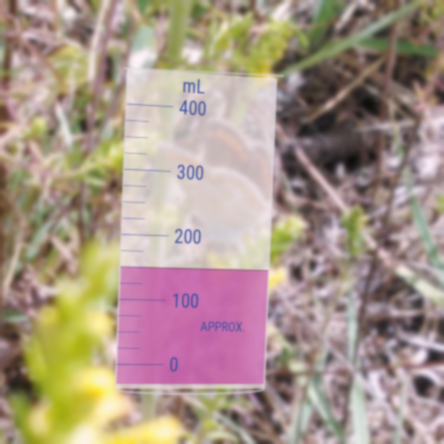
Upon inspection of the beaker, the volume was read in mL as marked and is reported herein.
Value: 150 mL
